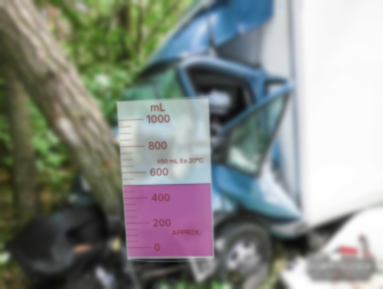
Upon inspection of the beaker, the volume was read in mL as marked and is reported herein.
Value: 500 mL
